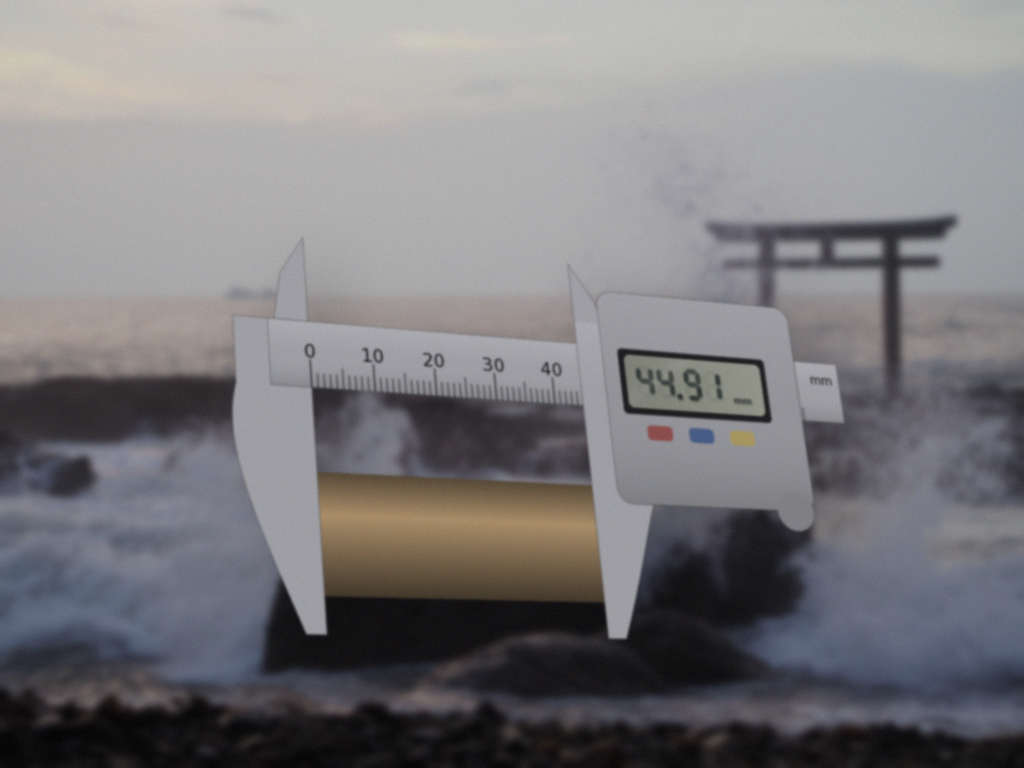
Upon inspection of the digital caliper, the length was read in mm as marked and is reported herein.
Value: 44.91 mm
